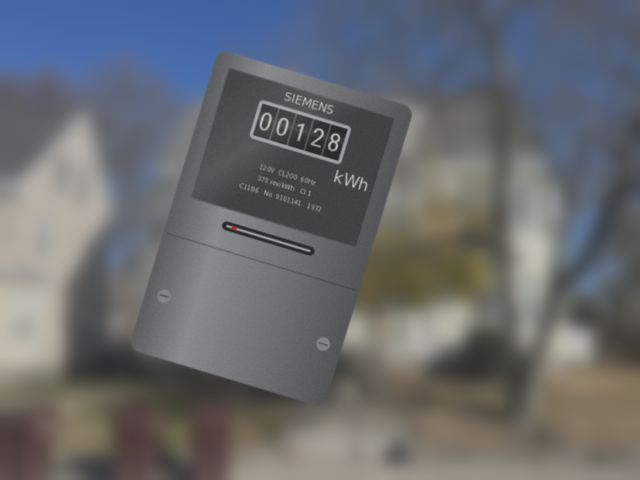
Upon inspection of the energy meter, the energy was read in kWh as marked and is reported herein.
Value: 128 kWh
